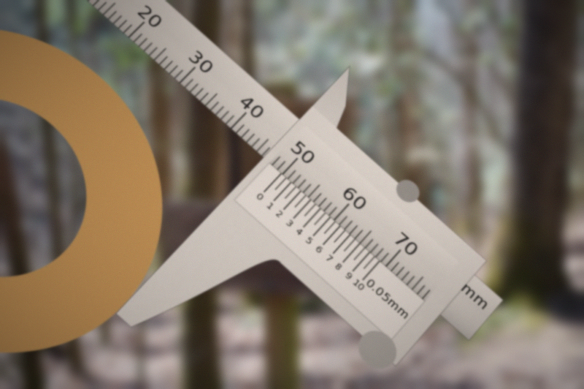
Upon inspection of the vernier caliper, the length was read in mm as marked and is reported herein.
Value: 49.8 mm
